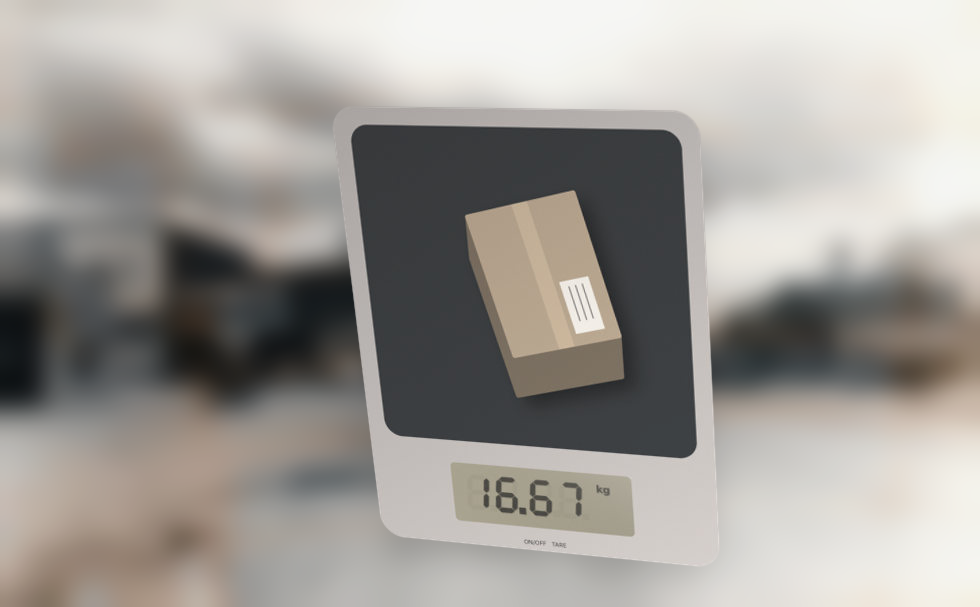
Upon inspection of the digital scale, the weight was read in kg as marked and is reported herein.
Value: 16.67 kg
